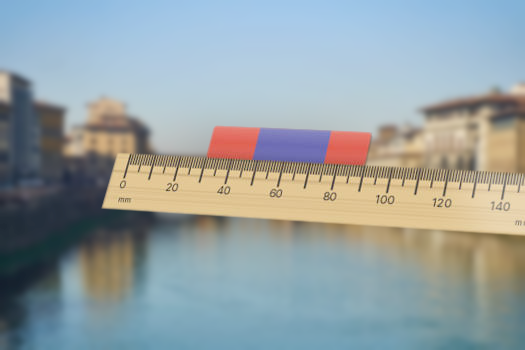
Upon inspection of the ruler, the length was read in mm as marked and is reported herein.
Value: 60 mm
